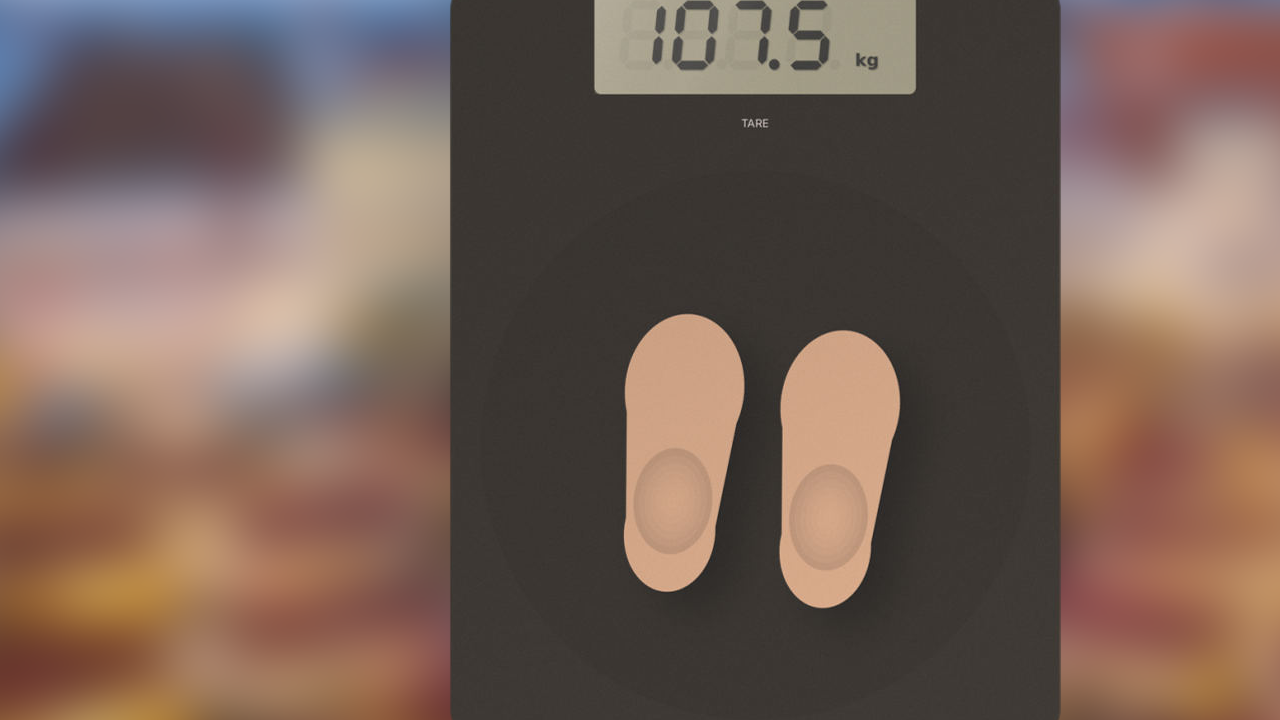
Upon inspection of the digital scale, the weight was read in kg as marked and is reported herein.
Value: 107.5 kg
